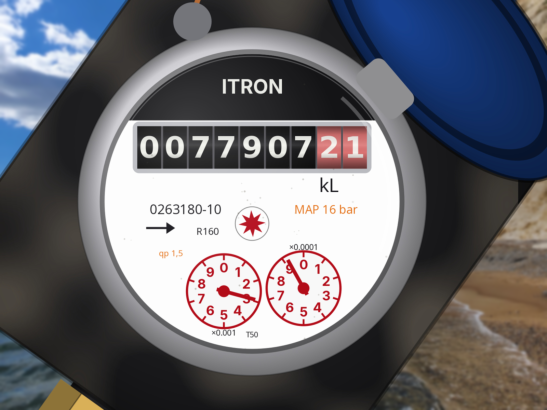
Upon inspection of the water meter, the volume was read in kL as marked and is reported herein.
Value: 77907.2129 kL
